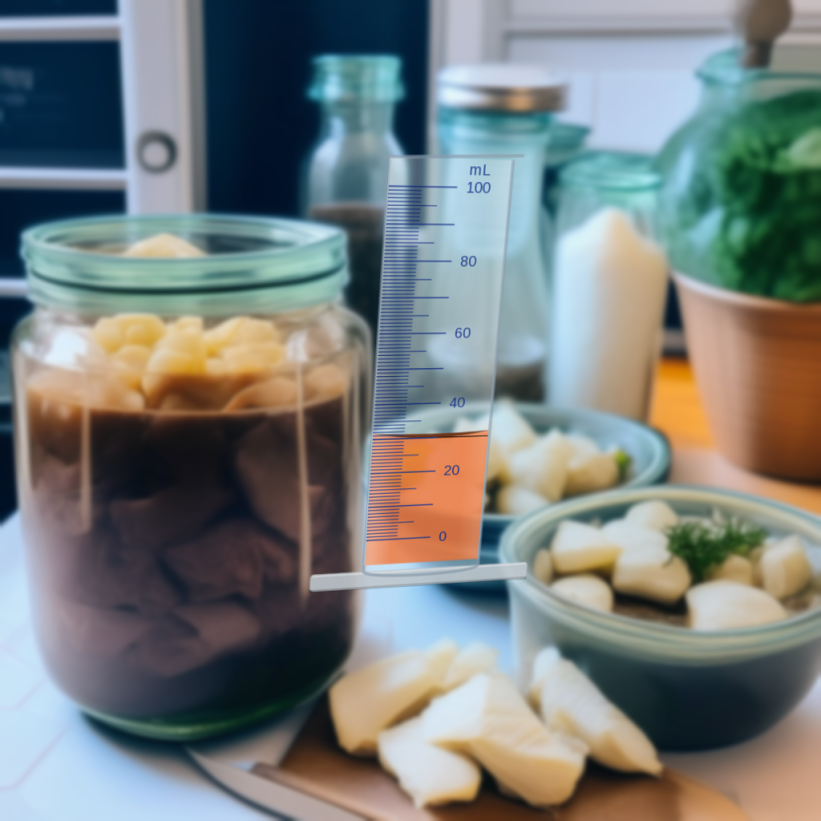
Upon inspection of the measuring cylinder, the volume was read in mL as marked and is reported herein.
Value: 30 mL
